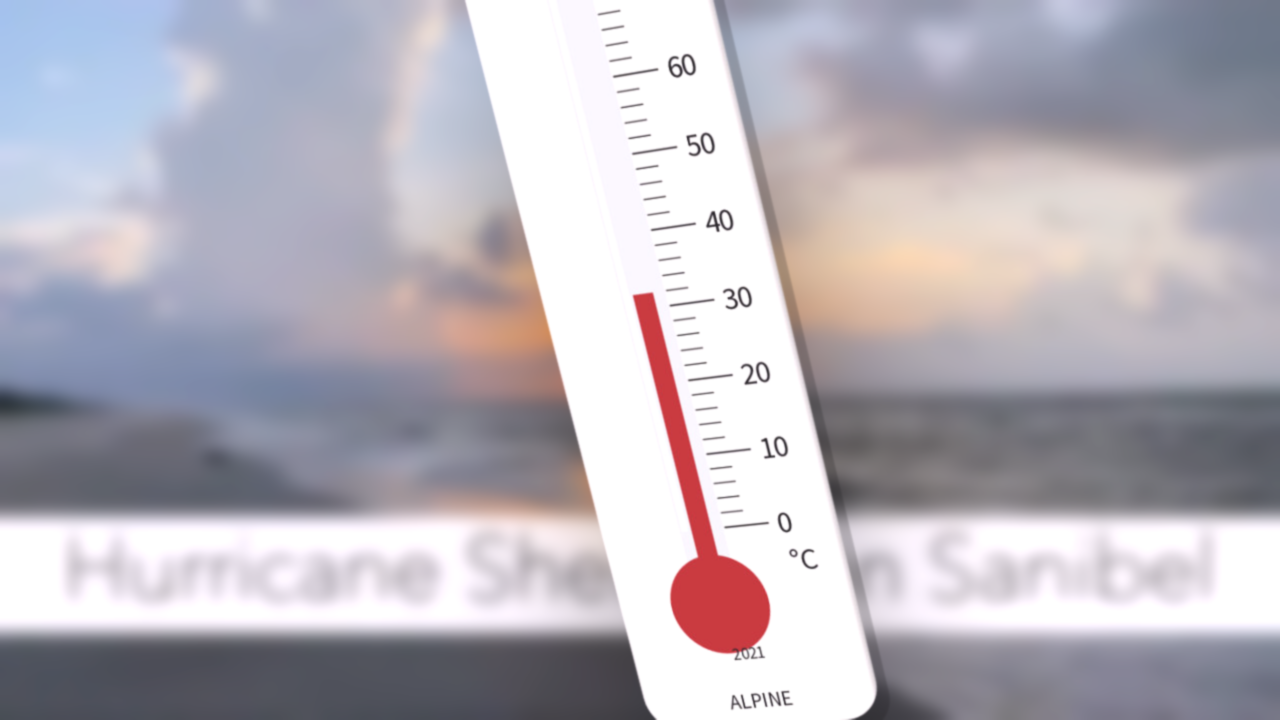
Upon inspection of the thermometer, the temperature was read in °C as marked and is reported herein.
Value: 32 °C
